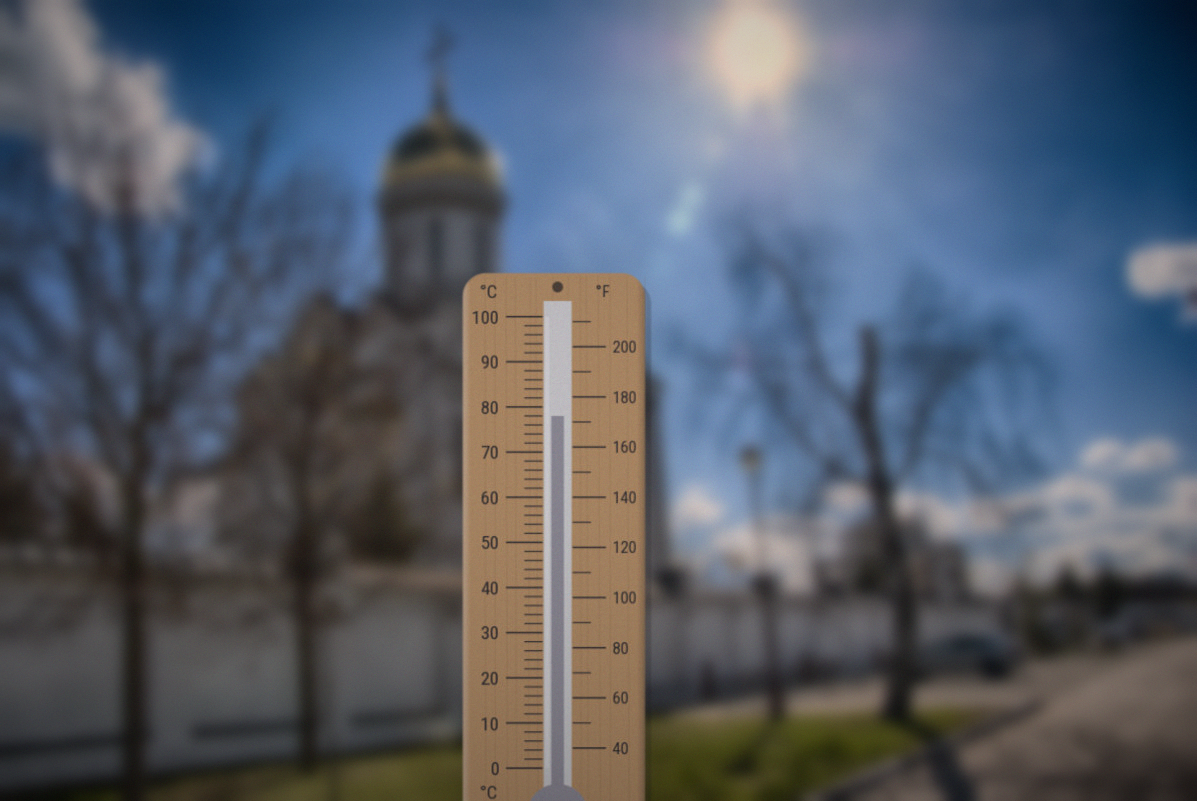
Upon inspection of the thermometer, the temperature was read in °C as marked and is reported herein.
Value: 78 °C
